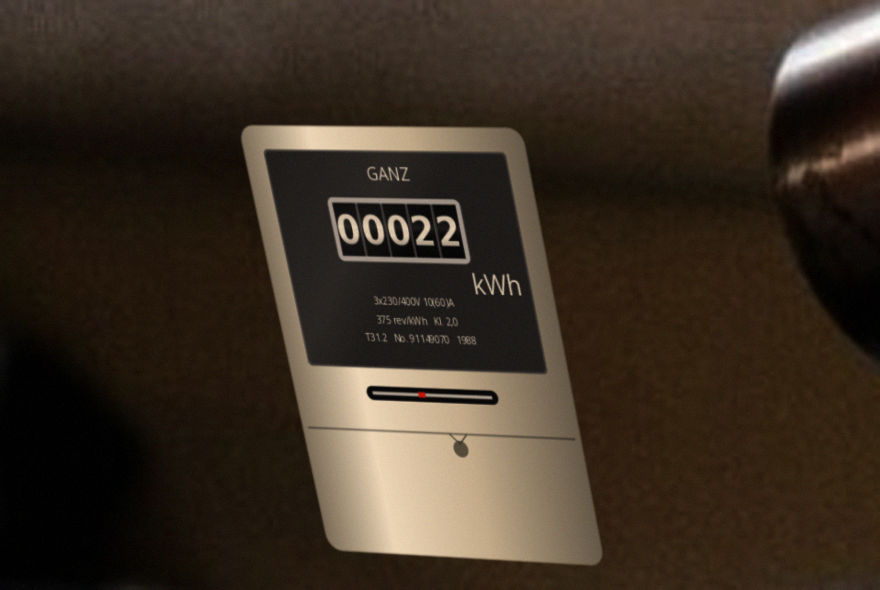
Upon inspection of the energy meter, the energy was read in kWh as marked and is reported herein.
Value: 22 kWh
